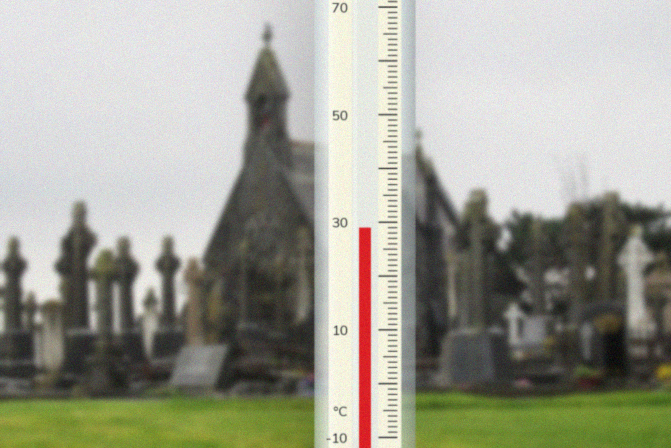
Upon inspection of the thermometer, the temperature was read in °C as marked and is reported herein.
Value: 29 °C
